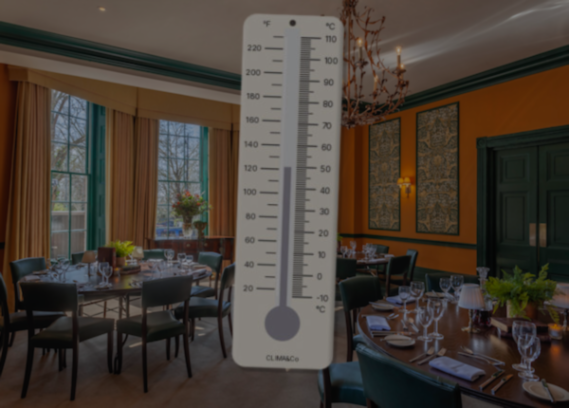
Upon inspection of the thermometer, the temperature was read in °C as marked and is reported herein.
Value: 50 °C
